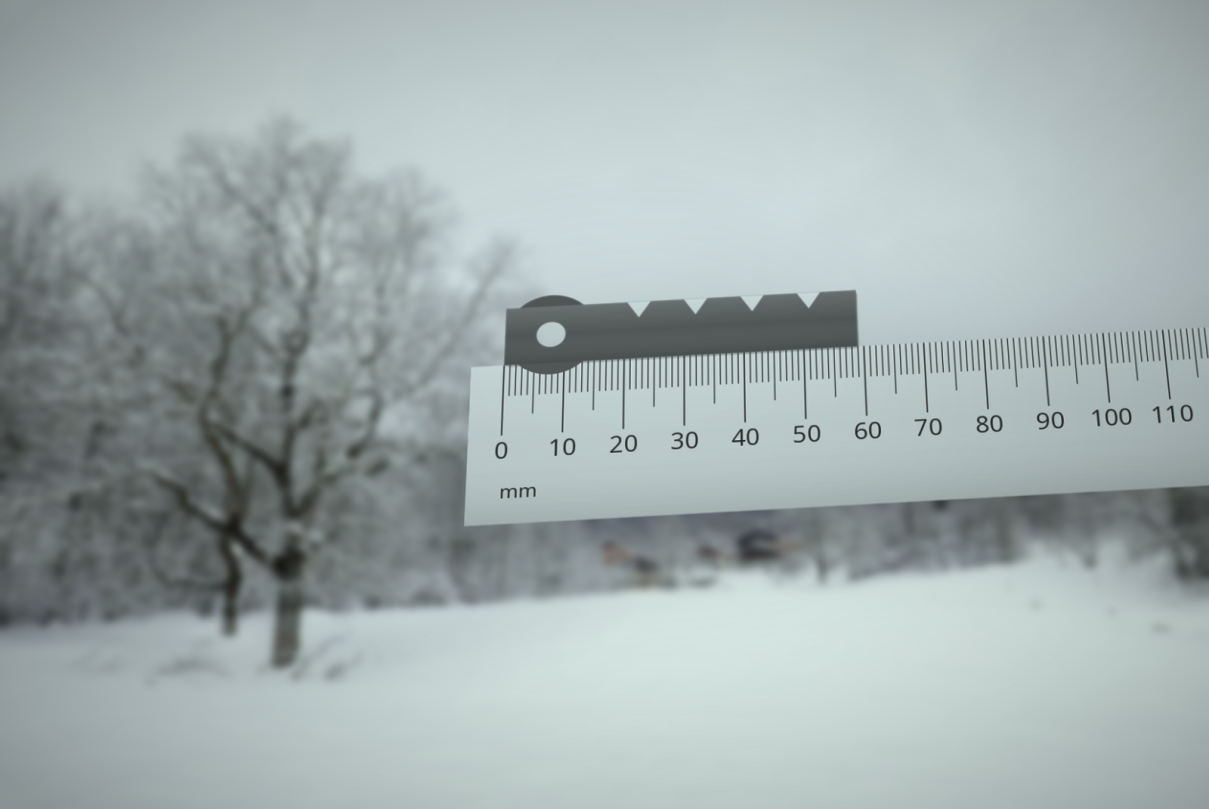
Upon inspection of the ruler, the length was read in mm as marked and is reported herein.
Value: 59 mm
